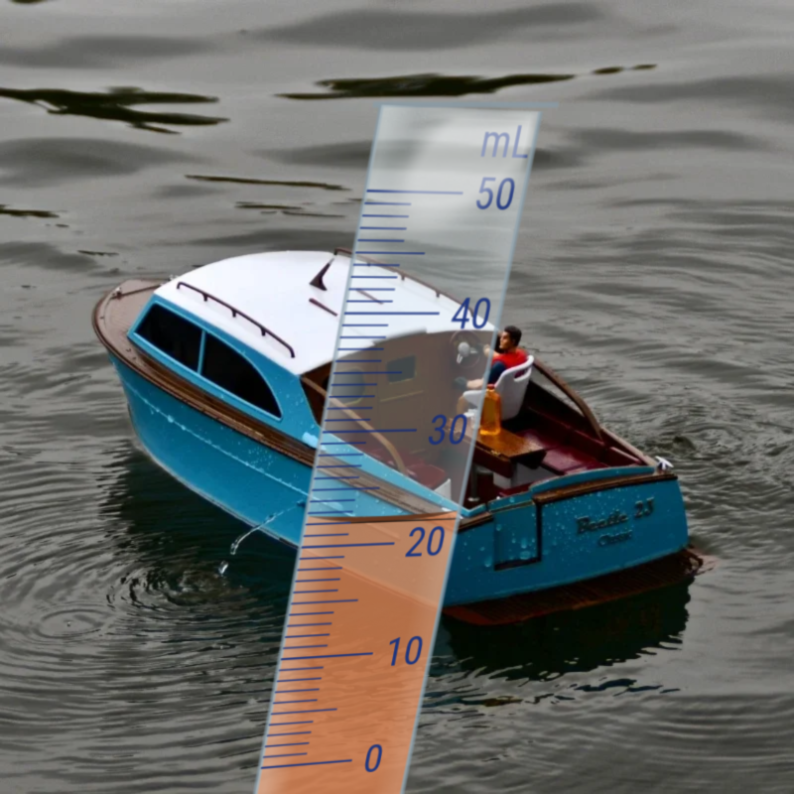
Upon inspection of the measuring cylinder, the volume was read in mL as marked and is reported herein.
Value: 22 mL
